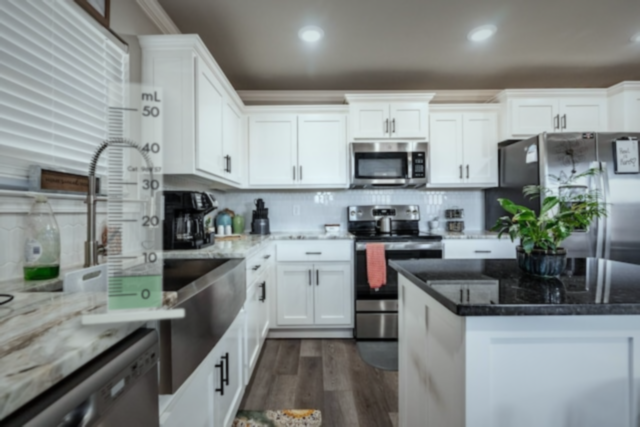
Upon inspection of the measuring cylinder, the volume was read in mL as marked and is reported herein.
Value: 5 mL
